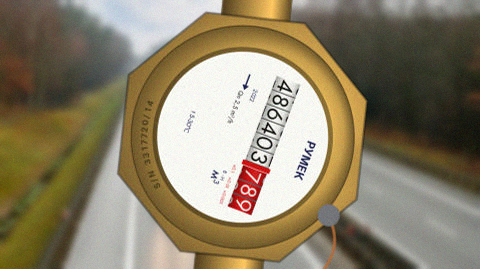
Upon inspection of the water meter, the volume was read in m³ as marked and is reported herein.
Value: 486403.789 m³
